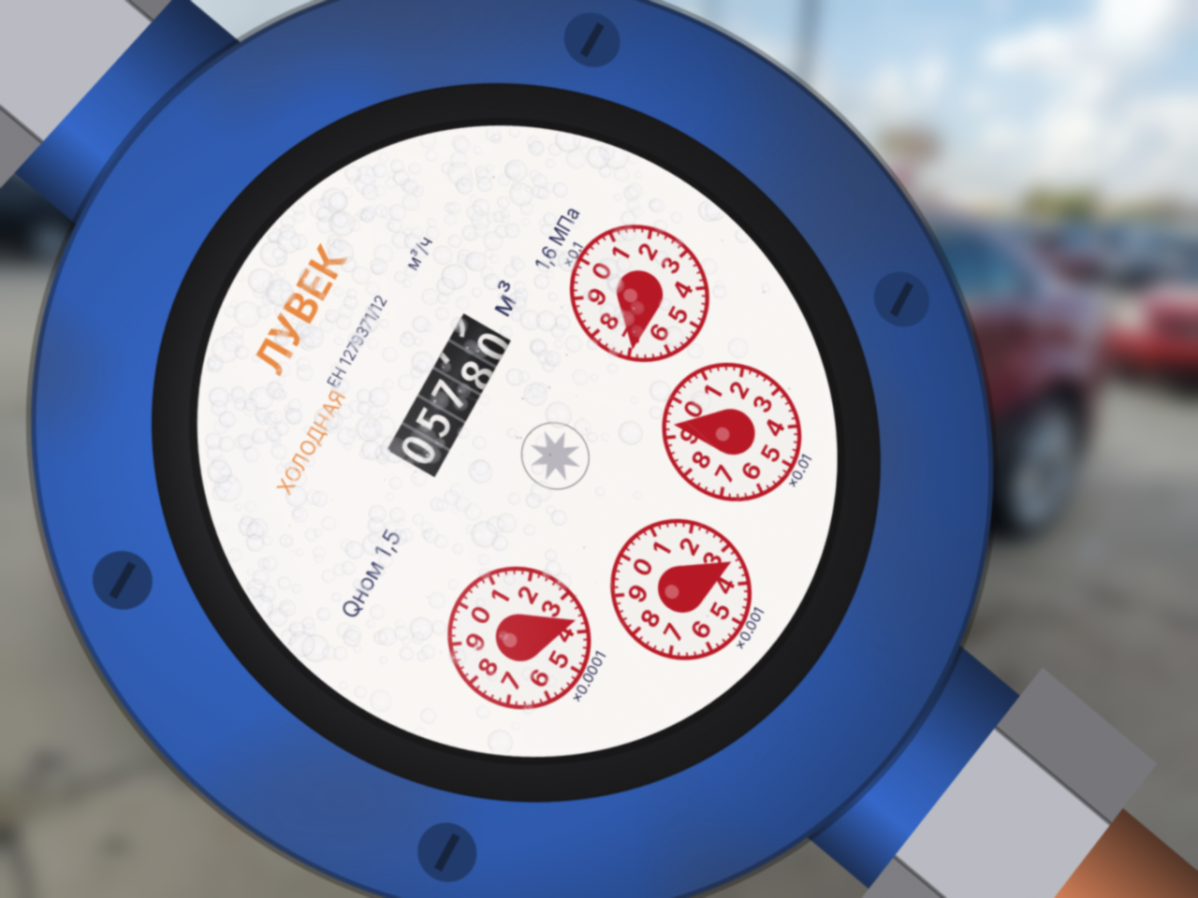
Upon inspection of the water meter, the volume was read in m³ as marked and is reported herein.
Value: 5779.6933 m³
